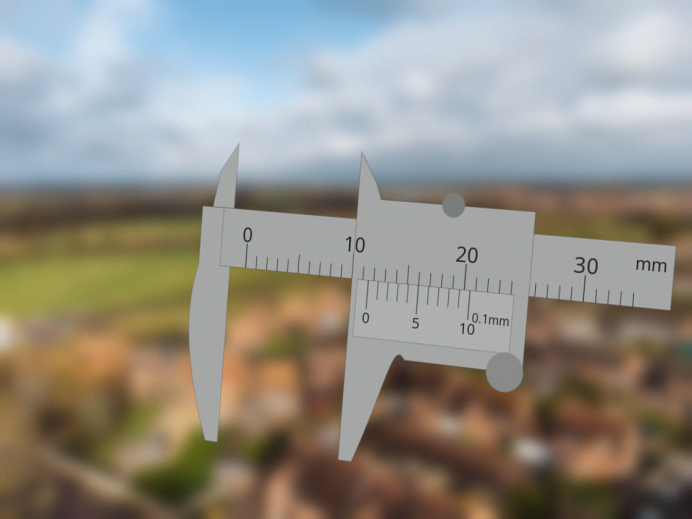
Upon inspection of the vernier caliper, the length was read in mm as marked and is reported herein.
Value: 11.5 mm
